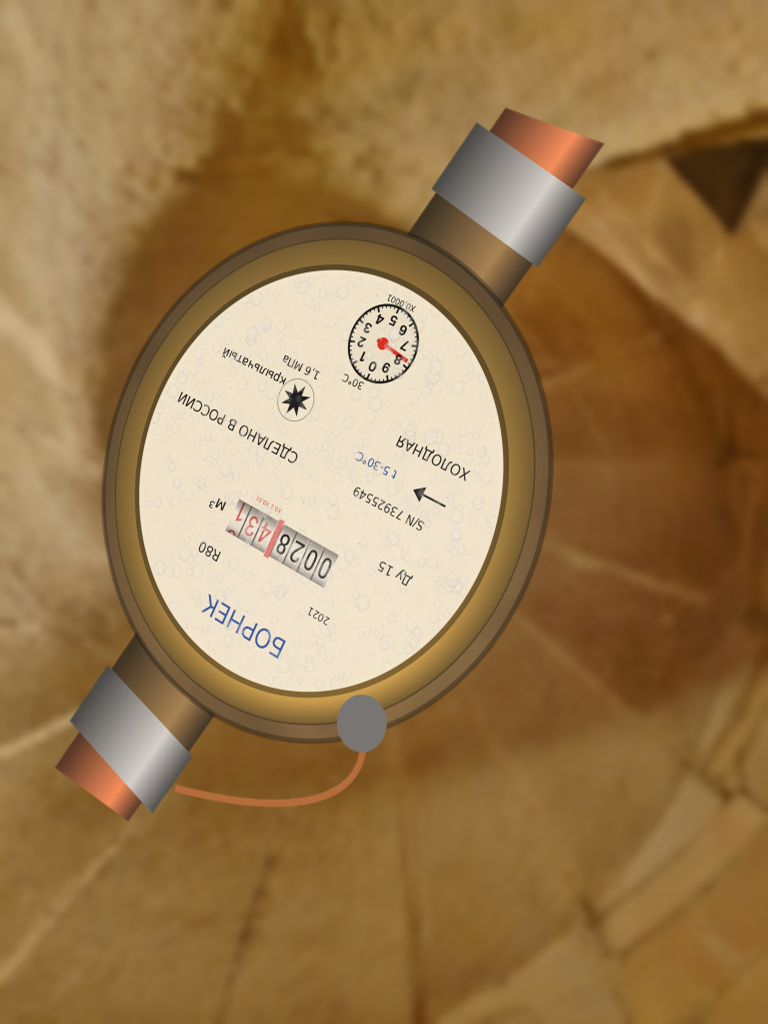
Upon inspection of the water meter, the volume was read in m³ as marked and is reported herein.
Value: 28.4307 m³
